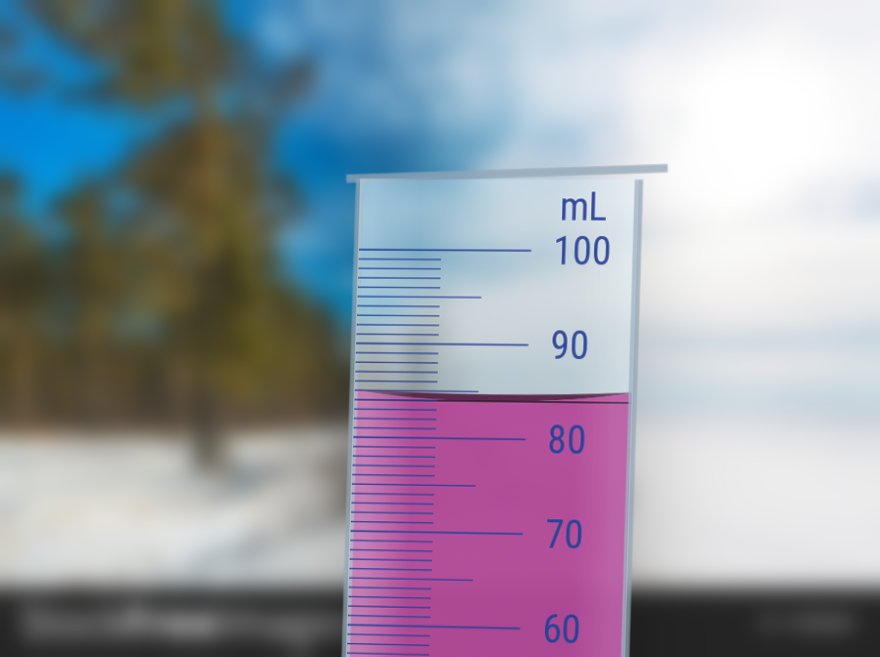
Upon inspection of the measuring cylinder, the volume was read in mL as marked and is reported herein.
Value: 84 mL
